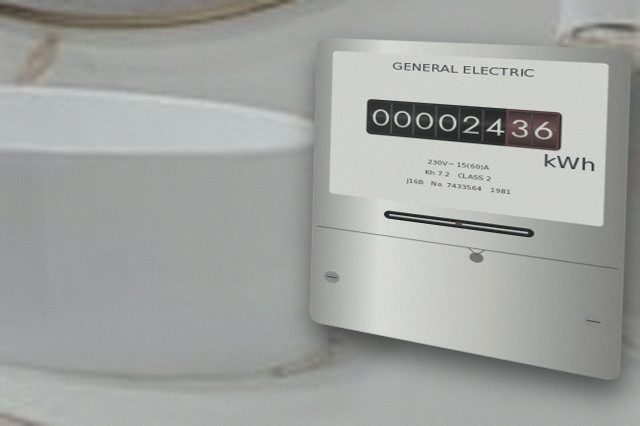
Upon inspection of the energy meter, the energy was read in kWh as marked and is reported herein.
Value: 24.36 kWh
